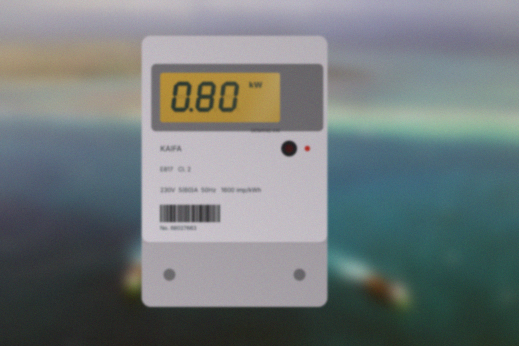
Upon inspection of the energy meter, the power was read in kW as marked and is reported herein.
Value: 0.80 kW
